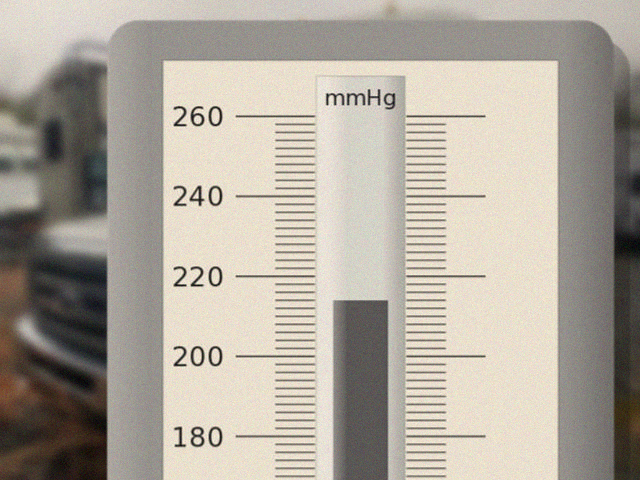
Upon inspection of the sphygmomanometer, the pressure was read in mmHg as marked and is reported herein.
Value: 214 mmHg
